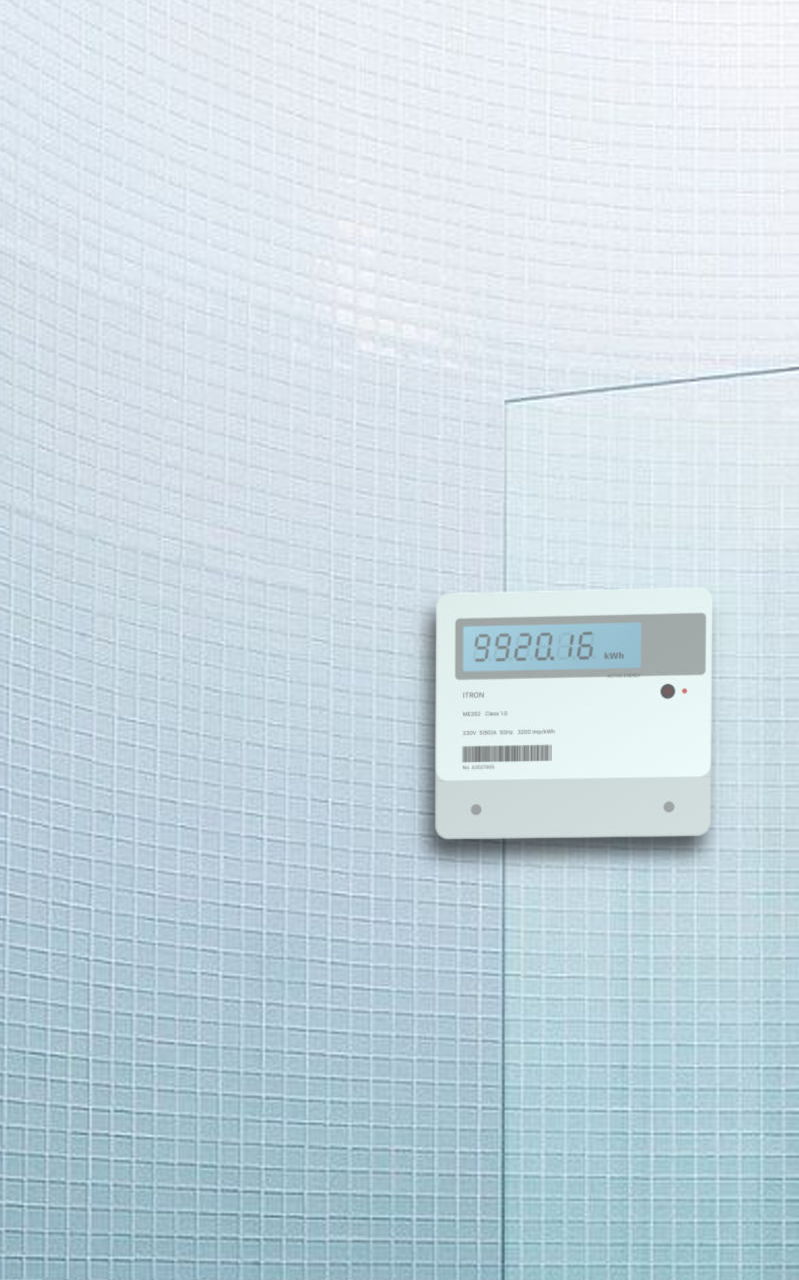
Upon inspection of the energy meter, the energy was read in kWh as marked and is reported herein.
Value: 9920.16 kWh
